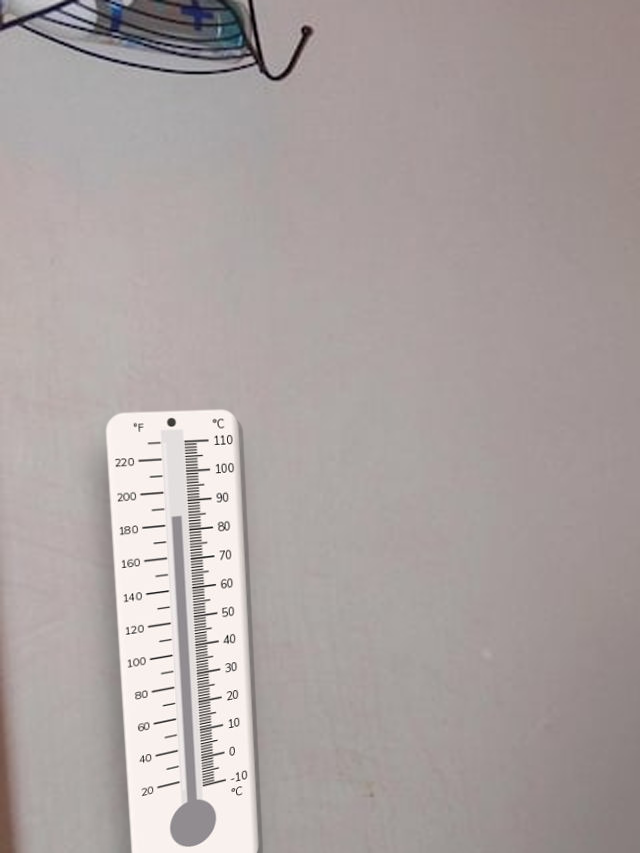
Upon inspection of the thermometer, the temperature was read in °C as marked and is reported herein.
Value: 85 °C
